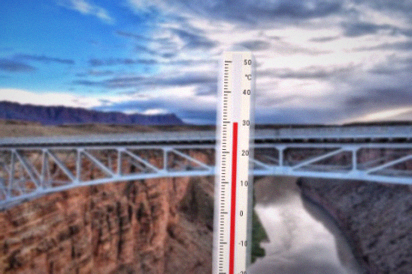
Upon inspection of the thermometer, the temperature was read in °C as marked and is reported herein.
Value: 30 °C
